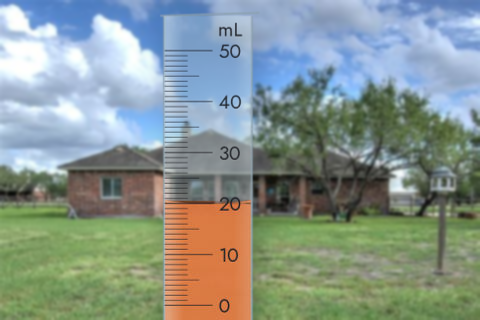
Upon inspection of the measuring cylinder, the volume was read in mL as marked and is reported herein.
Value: 20 mL
